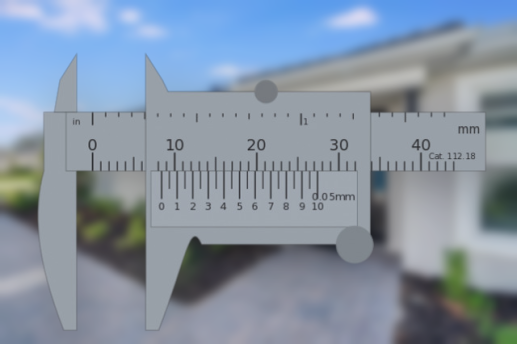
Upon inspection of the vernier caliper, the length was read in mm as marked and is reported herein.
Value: 8.4 mm
